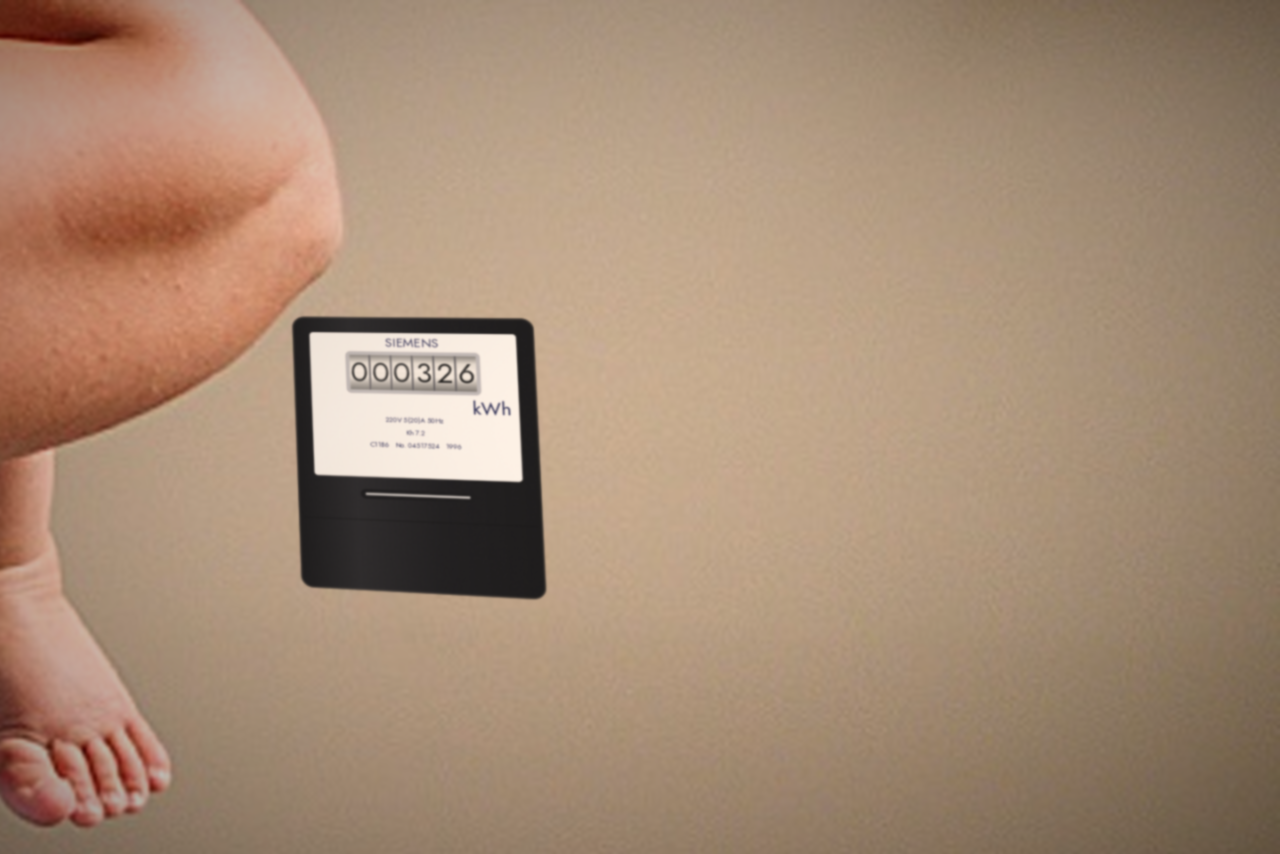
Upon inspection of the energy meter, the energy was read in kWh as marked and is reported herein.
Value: 326 kWh
